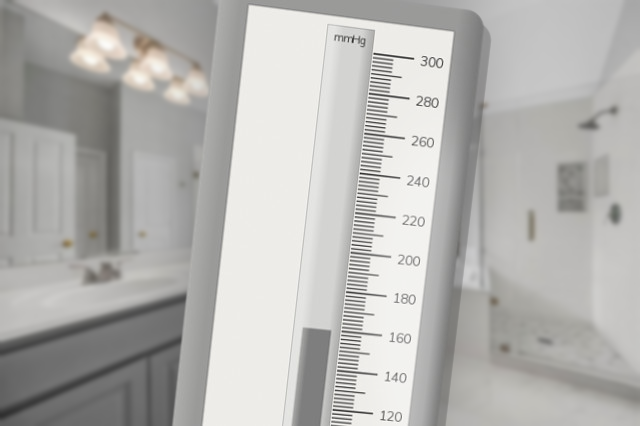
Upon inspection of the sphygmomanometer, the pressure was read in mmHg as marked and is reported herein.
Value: 160 mmHg
